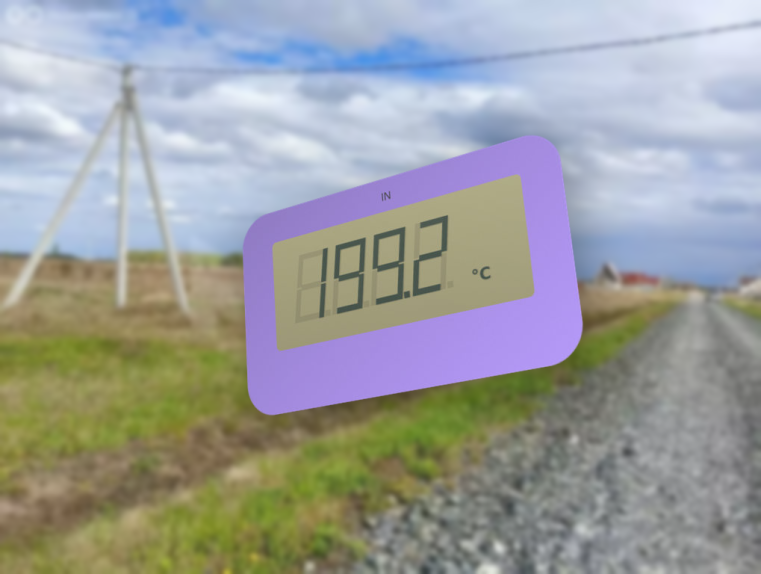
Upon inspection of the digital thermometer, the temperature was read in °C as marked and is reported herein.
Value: 199.2 °C
